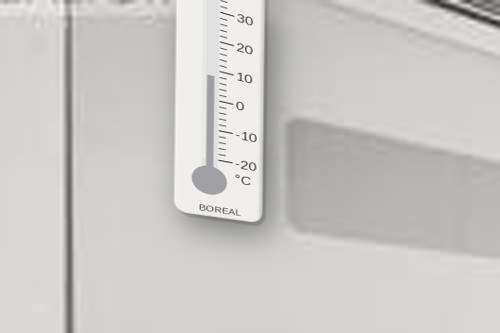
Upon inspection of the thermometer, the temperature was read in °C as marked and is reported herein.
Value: 8 °C
